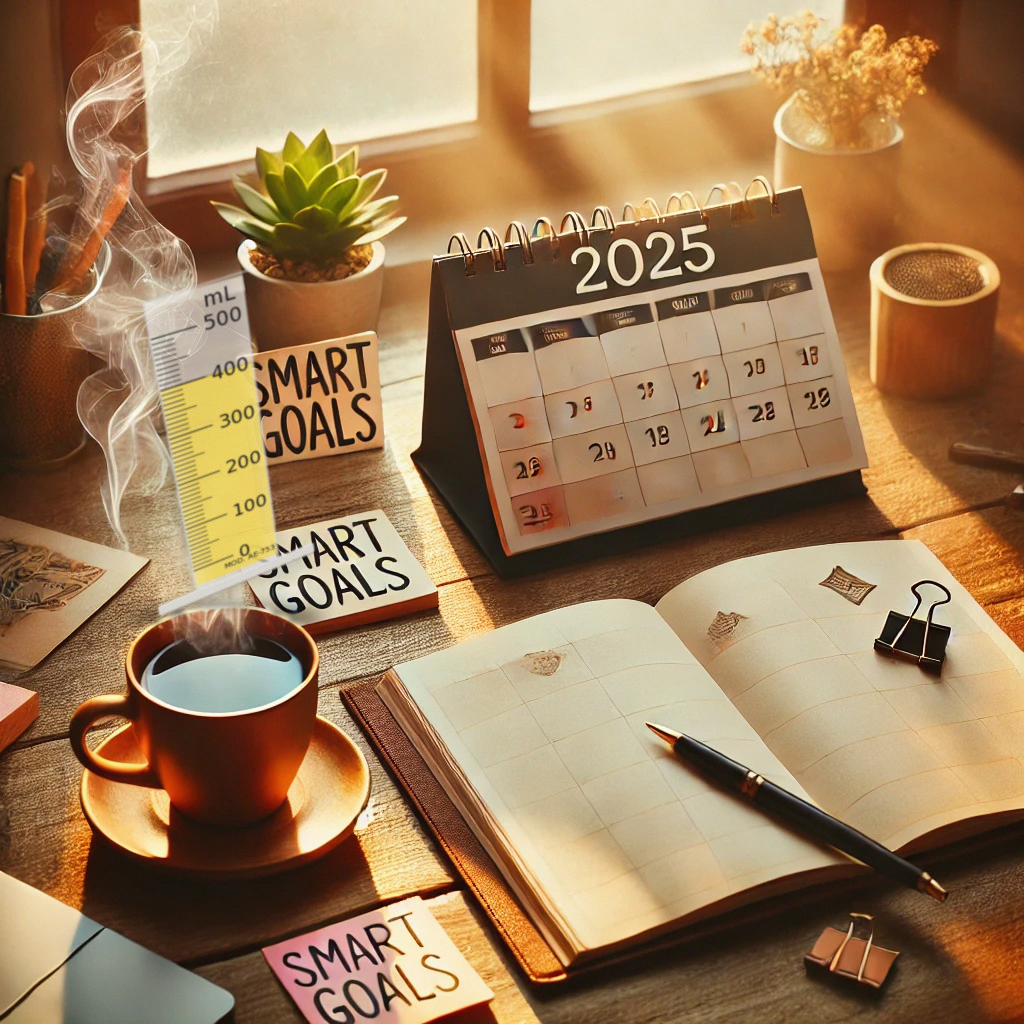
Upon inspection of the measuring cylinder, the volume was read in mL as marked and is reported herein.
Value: 400 mL
